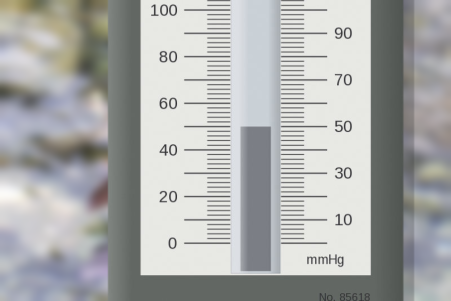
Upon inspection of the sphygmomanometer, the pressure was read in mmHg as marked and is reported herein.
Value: 50 mmHg
